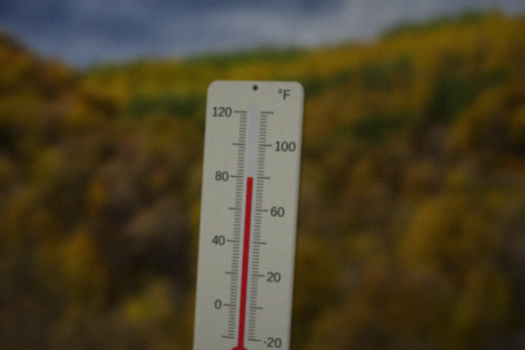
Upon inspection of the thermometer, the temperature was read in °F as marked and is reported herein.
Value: 80 °F
